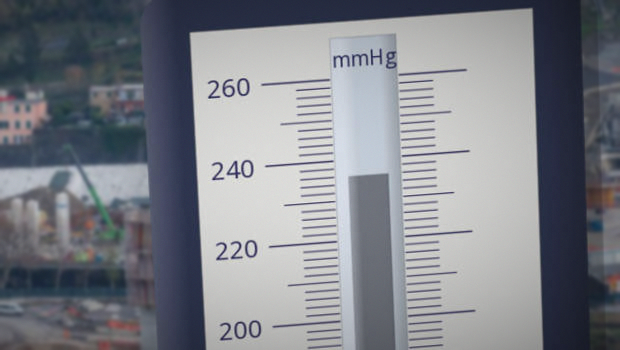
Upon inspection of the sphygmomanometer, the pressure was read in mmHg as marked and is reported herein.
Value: 236 mmHg
